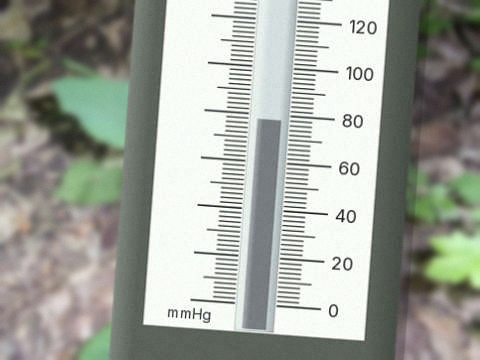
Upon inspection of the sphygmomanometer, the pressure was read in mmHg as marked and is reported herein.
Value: 78 mmHg
